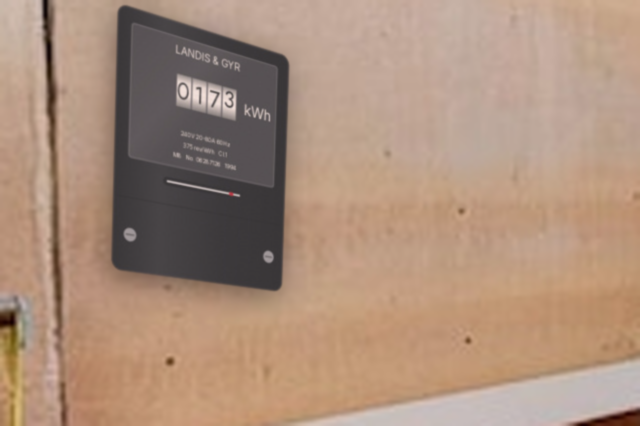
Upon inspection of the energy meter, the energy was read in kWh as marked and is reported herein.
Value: 173 kWh
